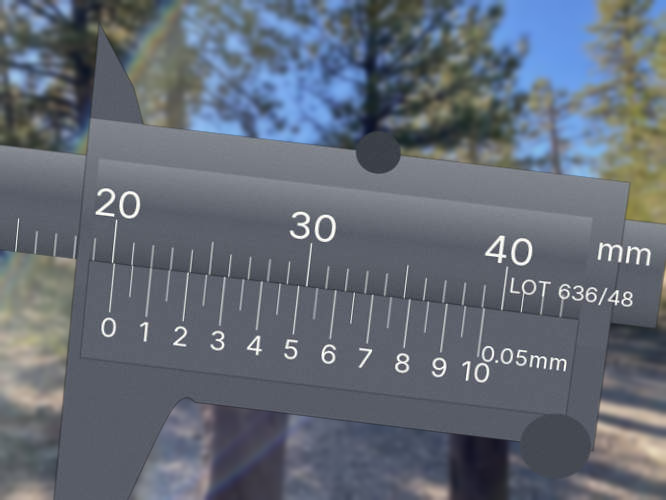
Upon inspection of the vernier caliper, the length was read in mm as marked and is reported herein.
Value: 20.1 mm
